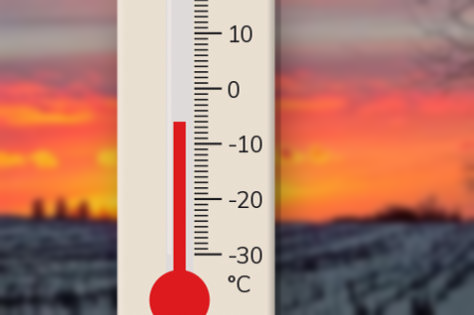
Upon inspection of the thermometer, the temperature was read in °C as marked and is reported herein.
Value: -6 °C
